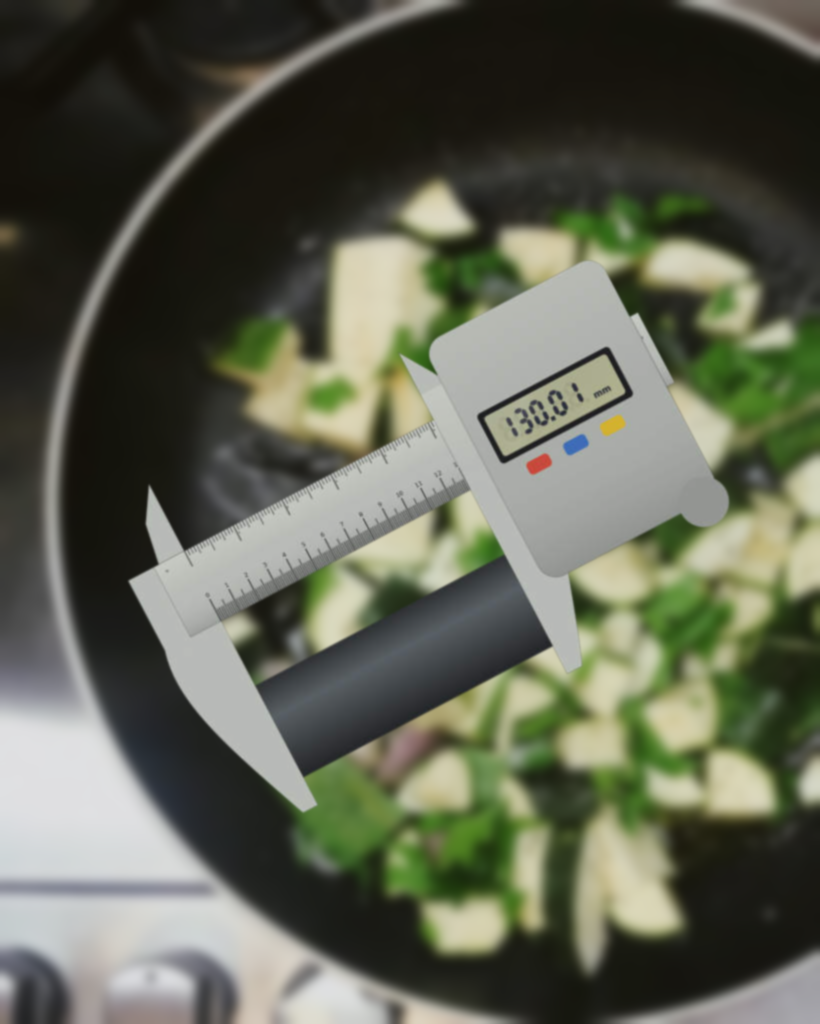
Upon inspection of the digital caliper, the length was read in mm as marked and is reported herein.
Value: 130.01 mm
